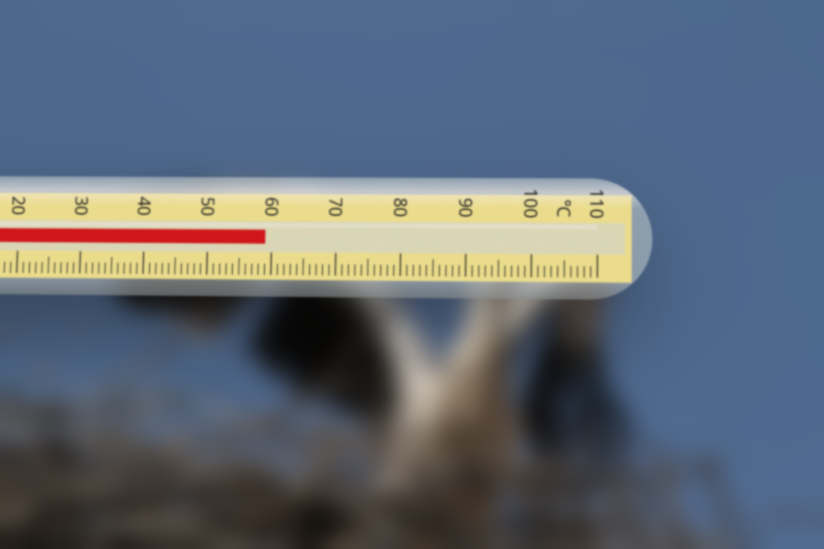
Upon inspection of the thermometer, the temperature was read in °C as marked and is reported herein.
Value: 59 °C
